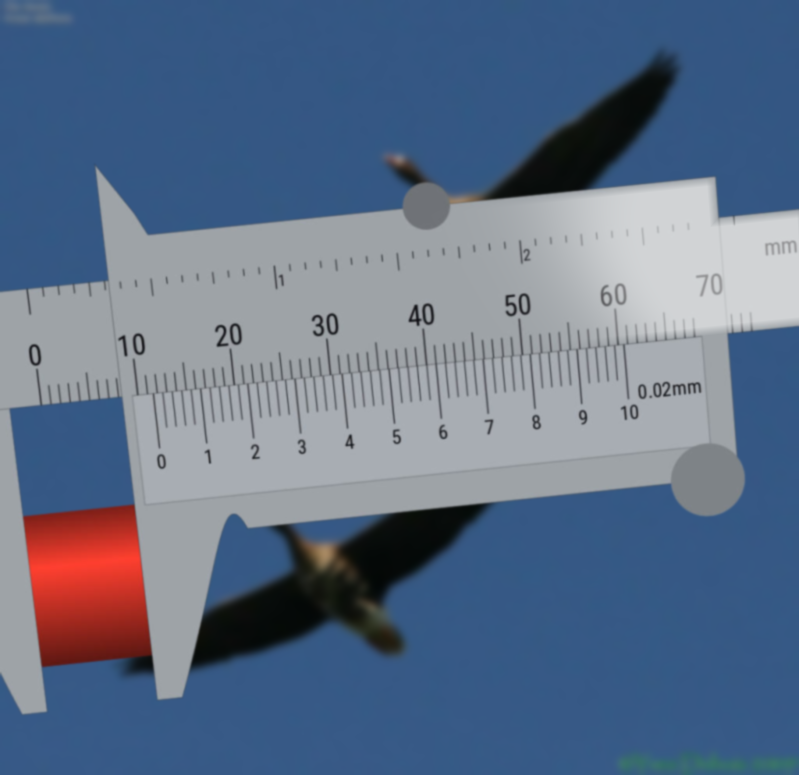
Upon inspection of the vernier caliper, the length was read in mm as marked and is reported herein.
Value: 11.6 mm
